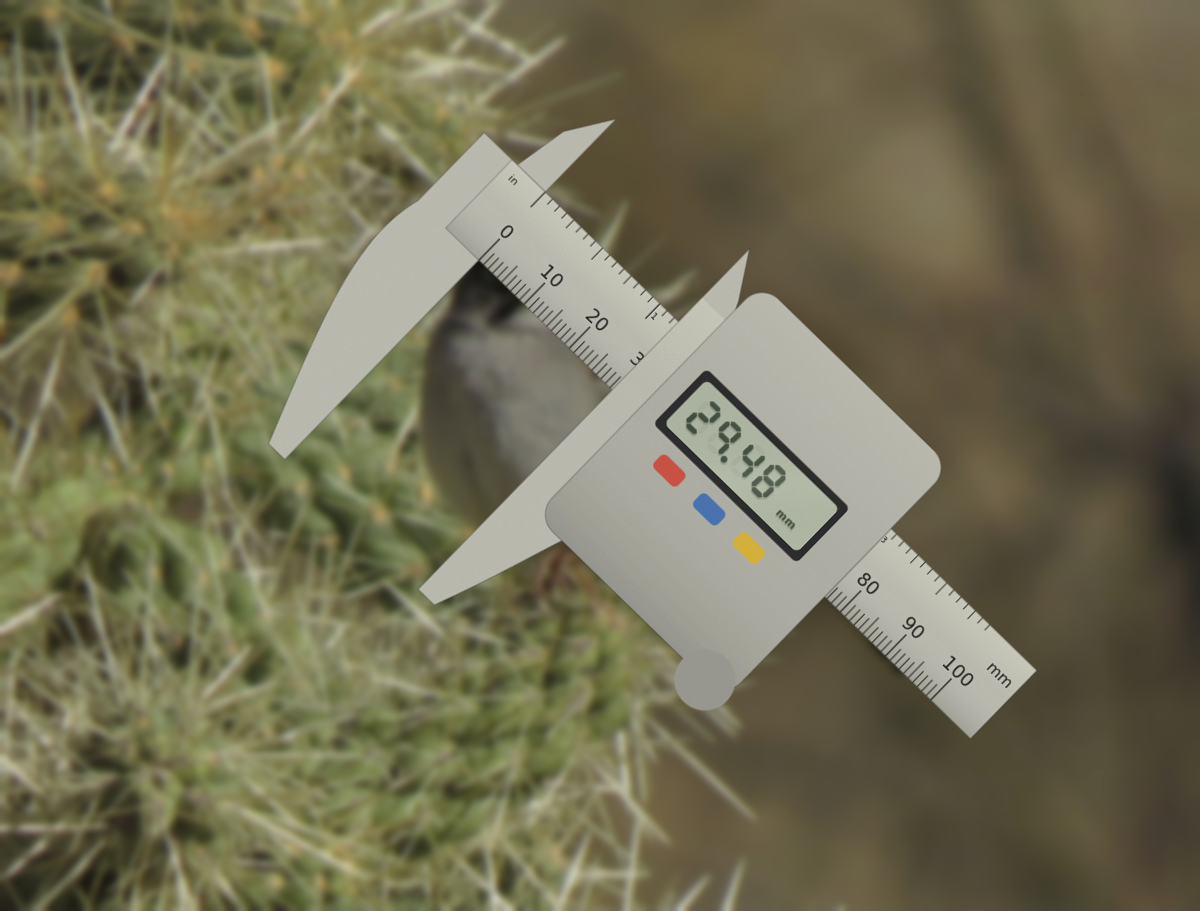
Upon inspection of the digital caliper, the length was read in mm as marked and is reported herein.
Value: 29.48 mm
